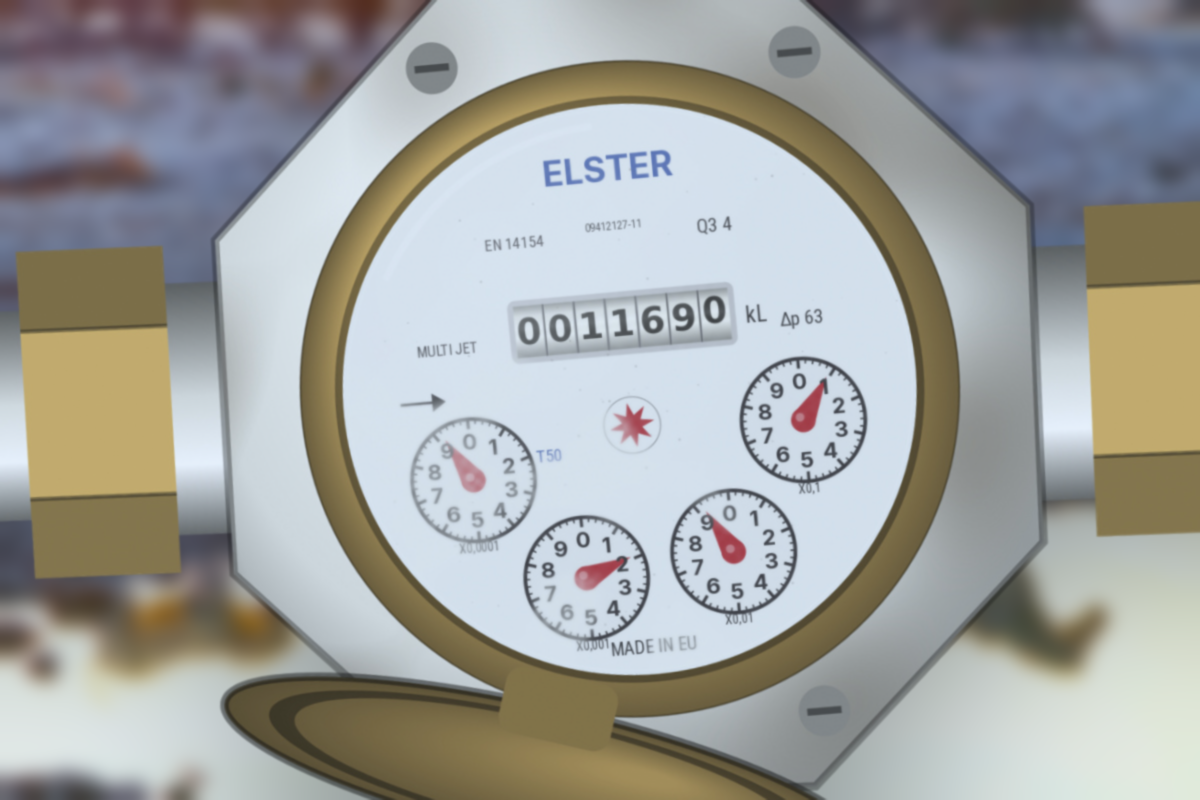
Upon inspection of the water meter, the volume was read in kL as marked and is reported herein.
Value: 11690.0919 kL
